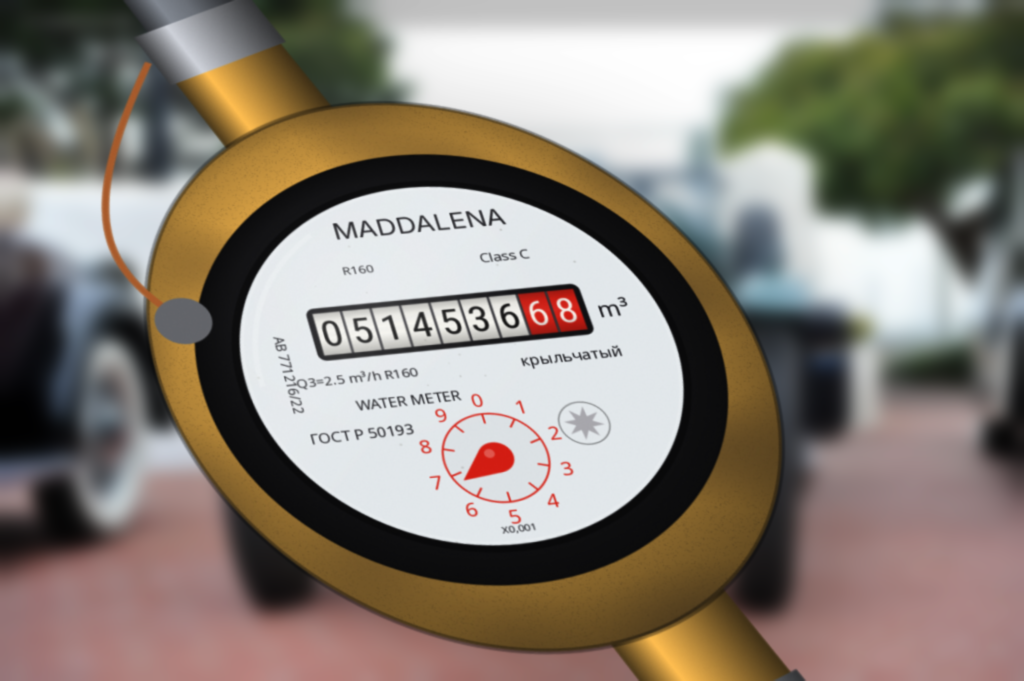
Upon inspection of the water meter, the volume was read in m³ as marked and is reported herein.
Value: 514536.686 m³
